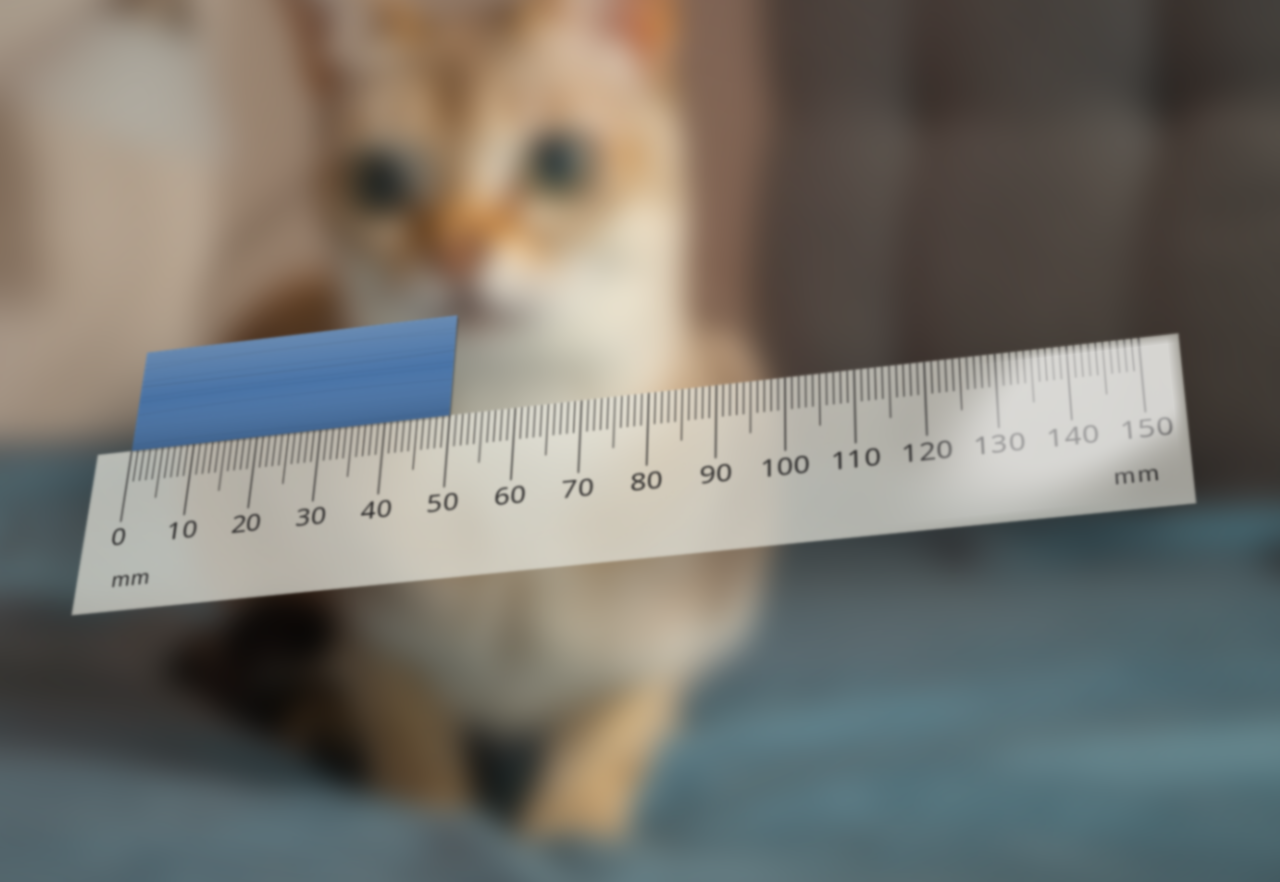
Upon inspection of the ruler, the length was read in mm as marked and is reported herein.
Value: 50 mm
